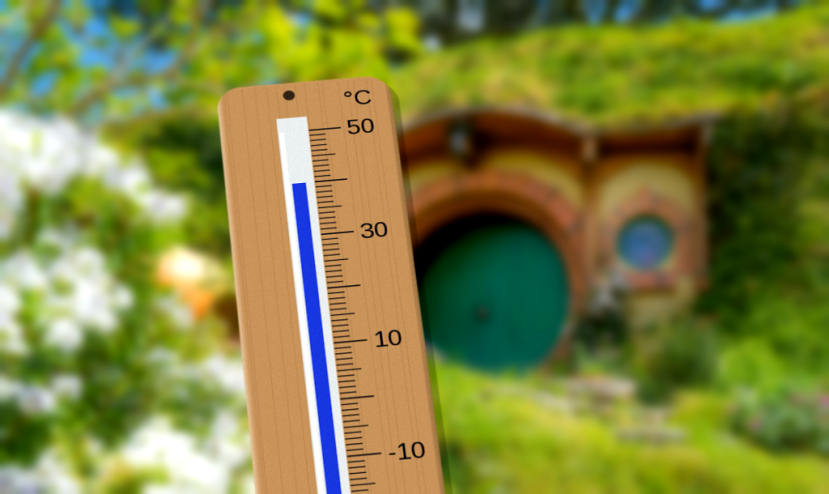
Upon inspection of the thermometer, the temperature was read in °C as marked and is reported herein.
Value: 40 °C
